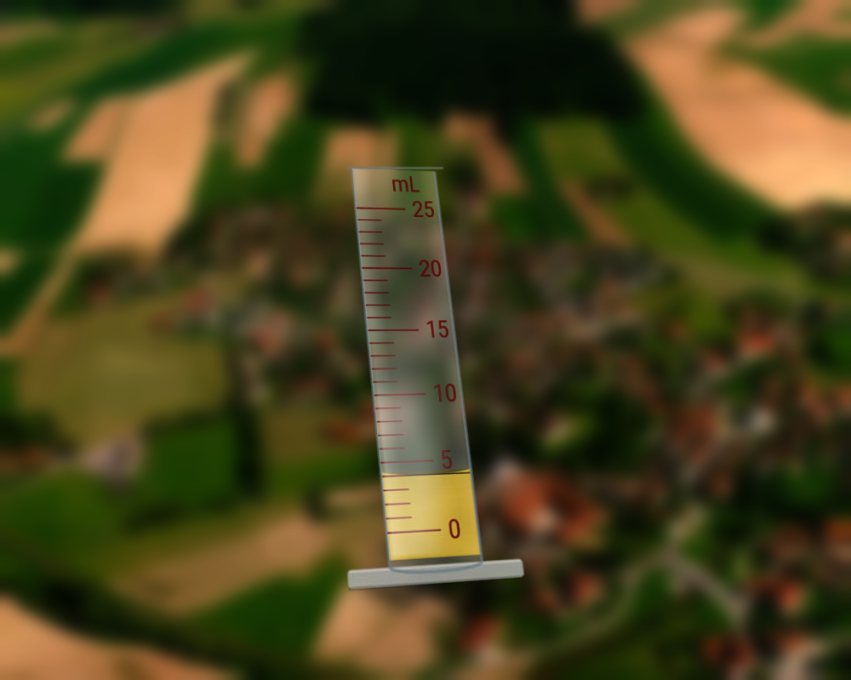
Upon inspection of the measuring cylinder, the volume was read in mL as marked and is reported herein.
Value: 4 mL
